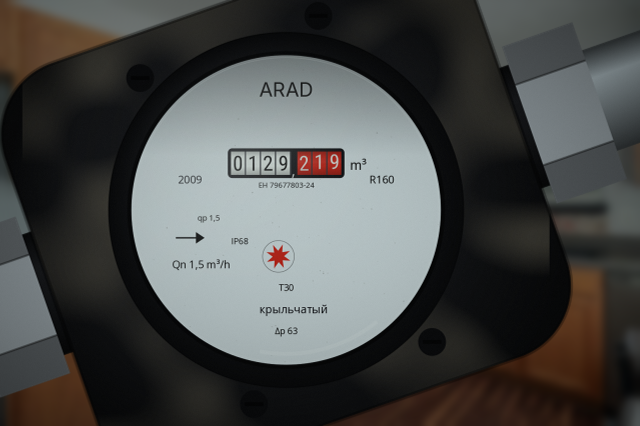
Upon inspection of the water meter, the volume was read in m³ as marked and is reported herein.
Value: 129.219 m³
